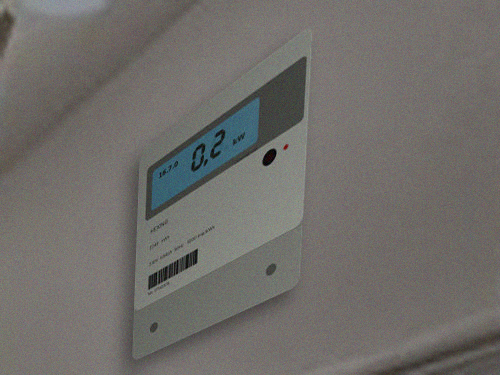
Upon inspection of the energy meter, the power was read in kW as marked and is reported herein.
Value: 0.2 kW
